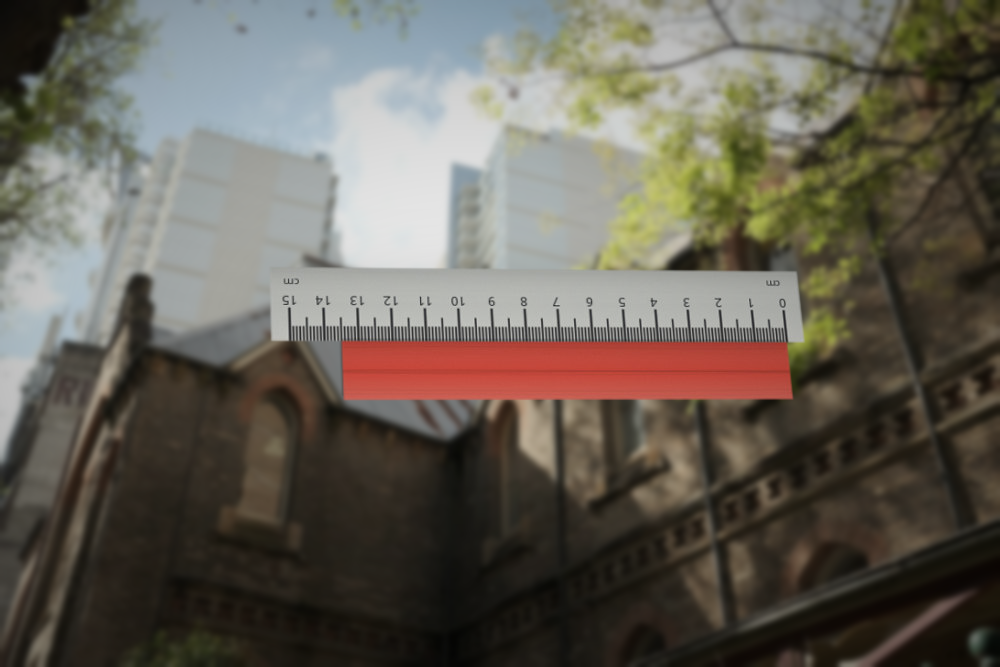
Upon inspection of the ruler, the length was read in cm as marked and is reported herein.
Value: 13.5 cm
